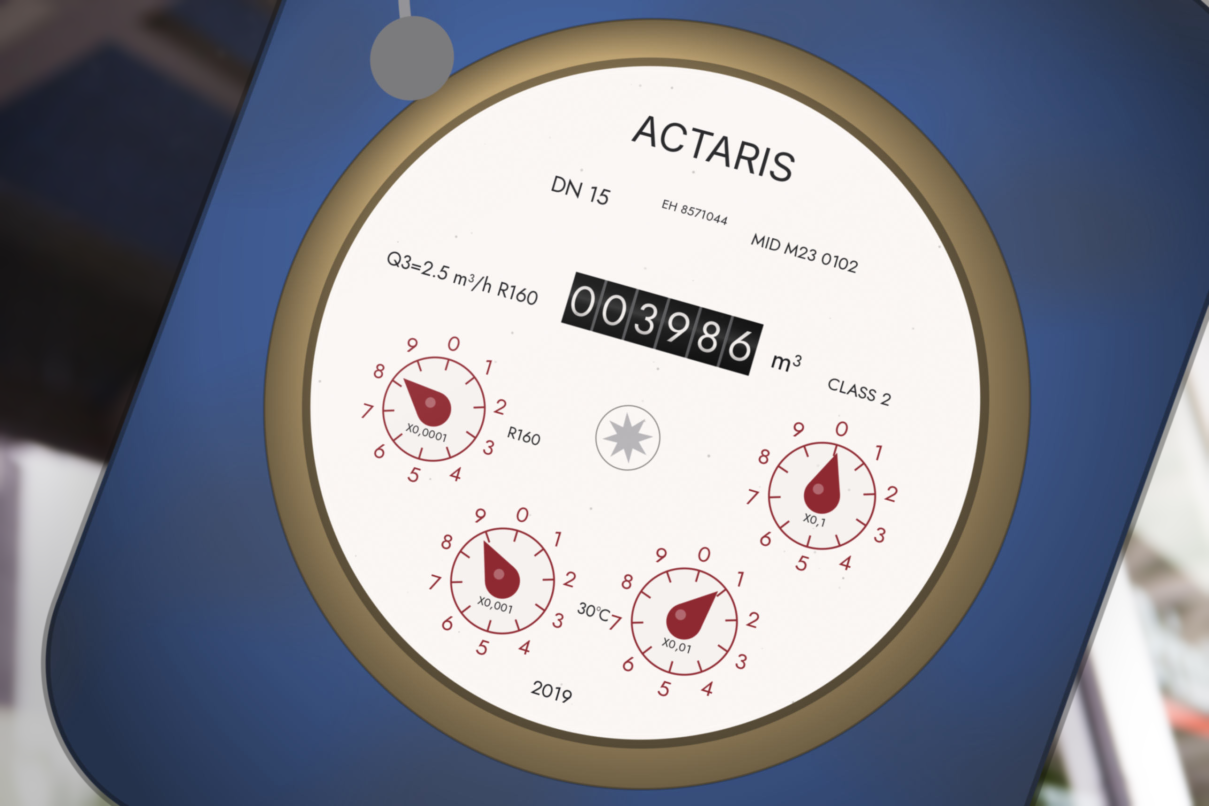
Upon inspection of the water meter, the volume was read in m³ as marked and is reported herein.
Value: 3986.0088 m³
